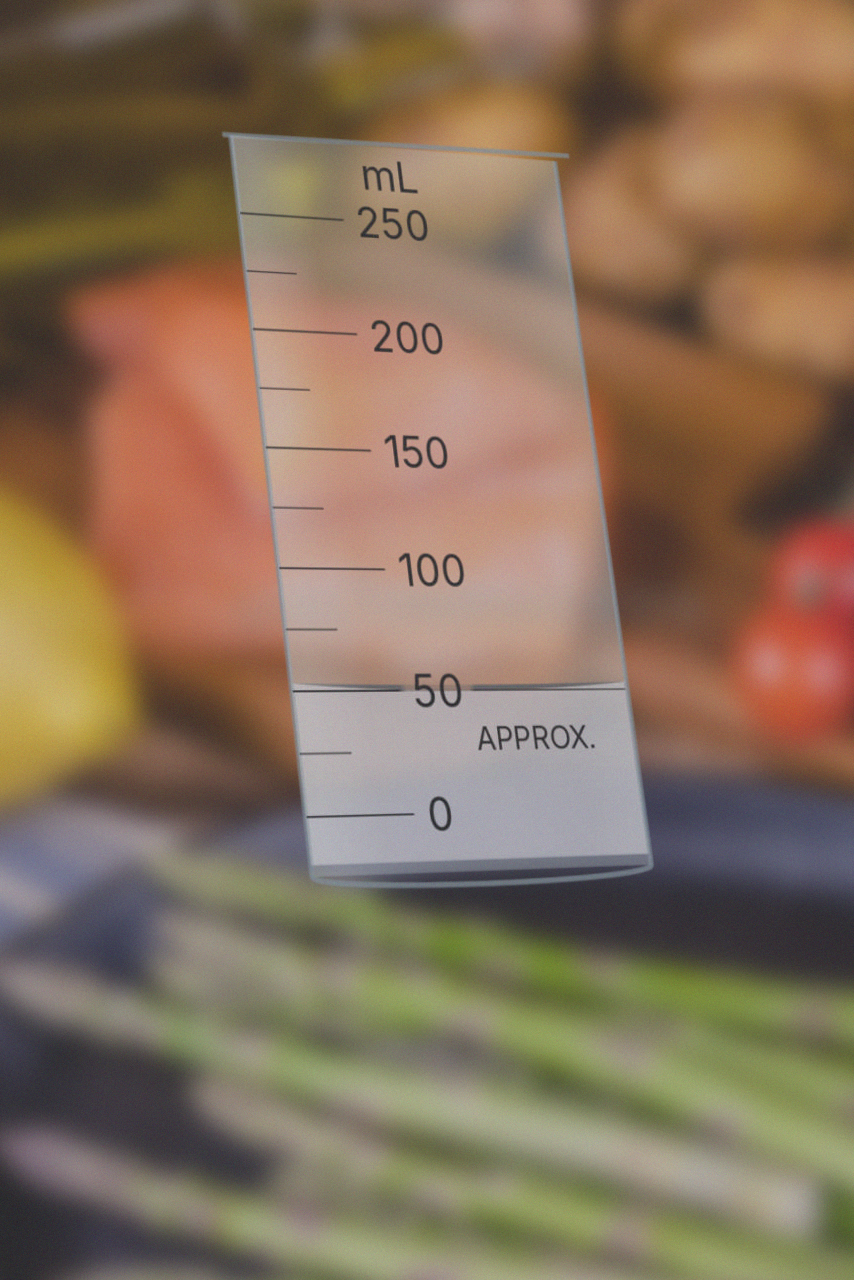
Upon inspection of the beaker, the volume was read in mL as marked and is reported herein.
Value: 50 mL
